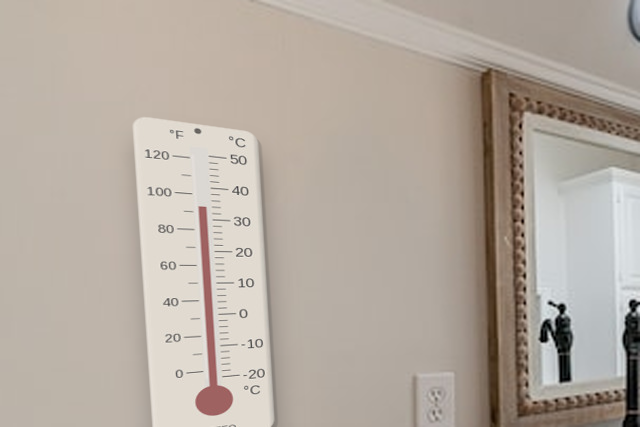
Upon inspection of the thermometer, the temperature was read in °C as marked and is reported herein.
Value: 34 °C
